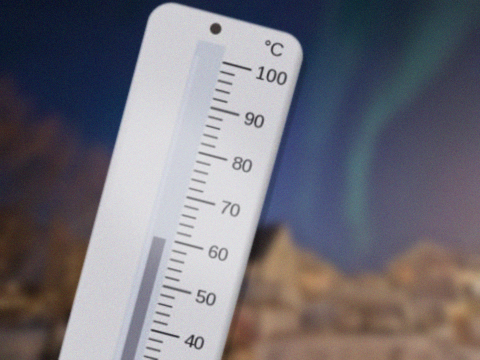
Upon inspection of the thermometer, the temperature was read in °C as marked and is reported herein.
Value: 60 °C
